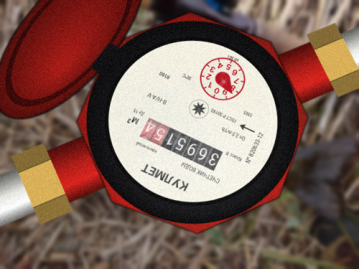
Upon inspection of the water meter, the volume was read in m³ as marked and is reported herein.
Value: 36951.538 m³
